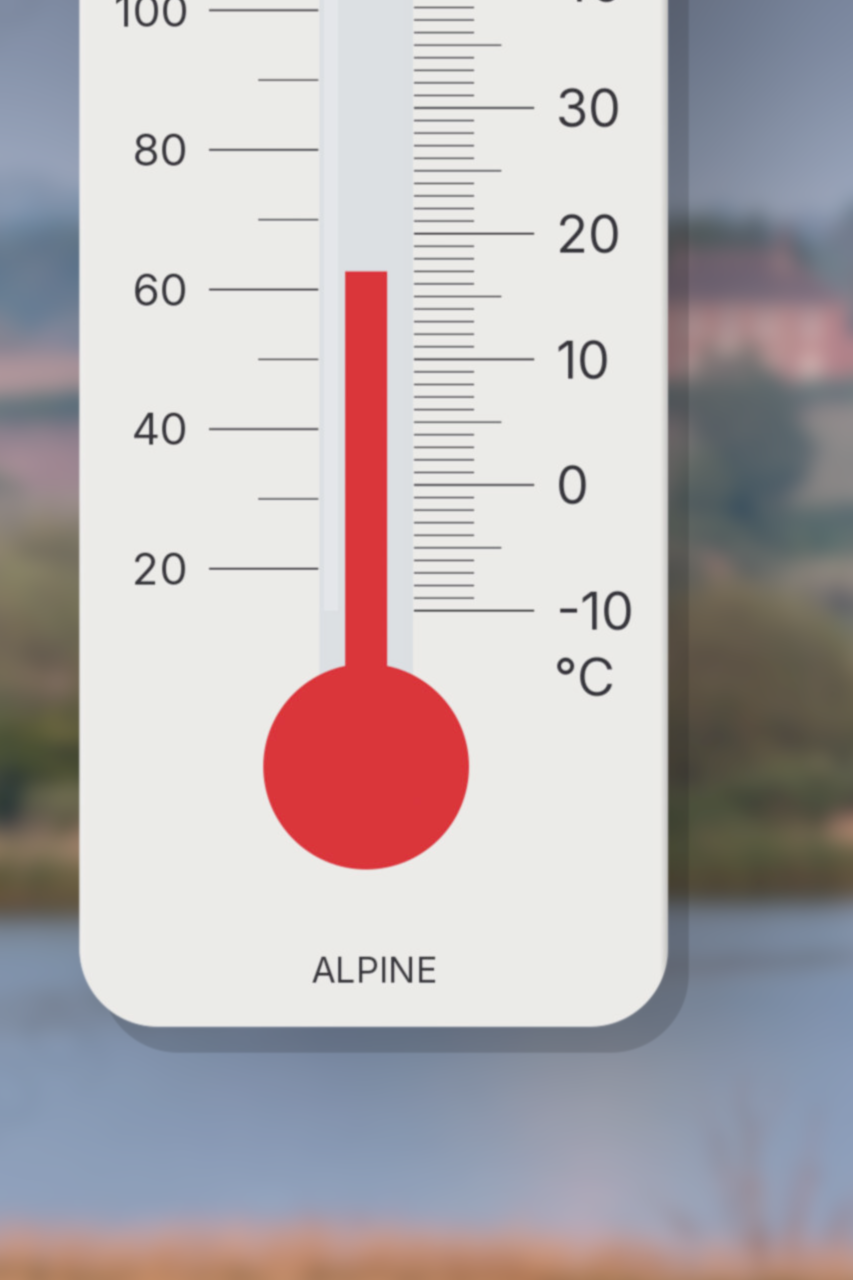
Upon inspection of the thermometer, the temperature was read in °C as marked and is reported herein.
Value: 17 °C
